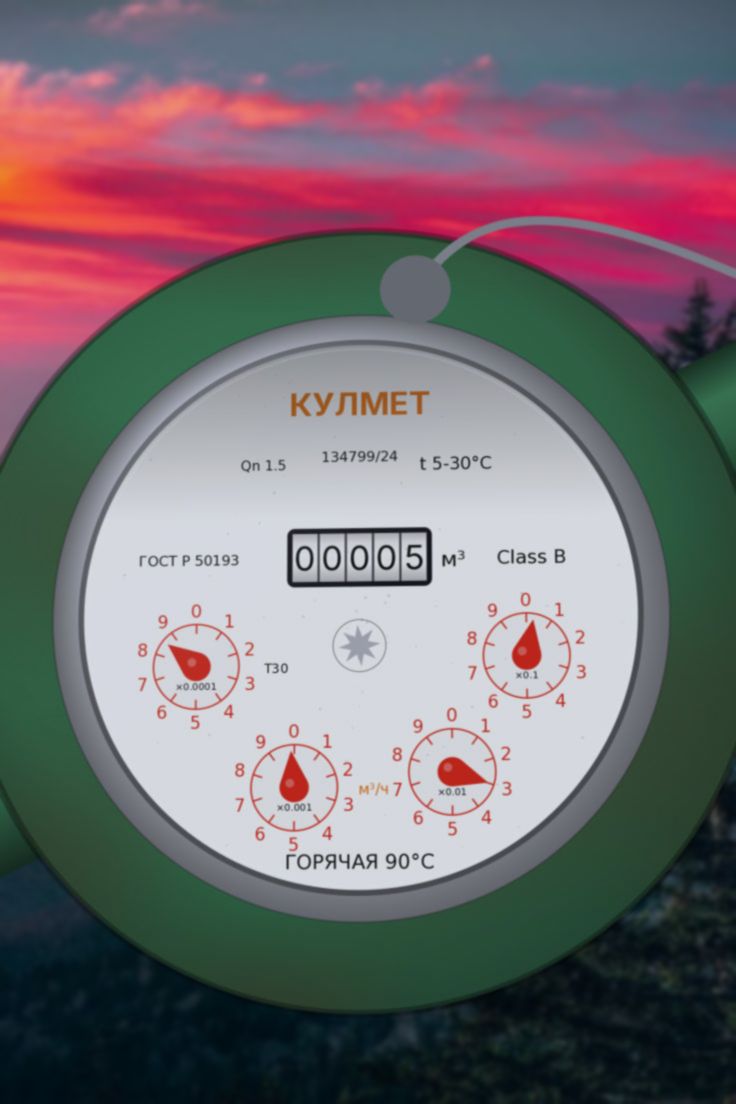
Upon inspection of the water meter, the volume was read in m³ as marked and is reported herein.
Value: 5.0298 m³
